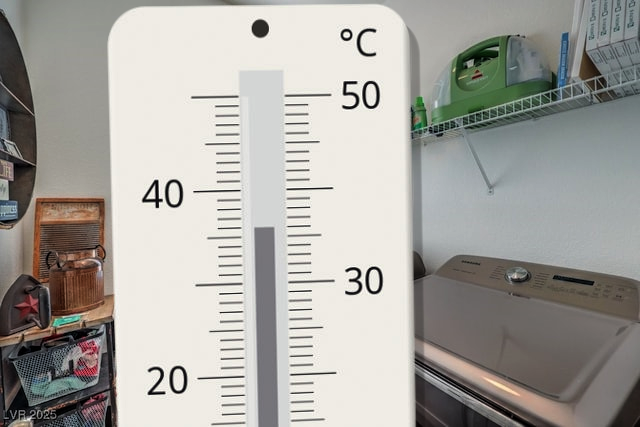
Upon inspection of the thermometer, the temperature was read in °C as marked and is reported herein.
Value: 36 °C
